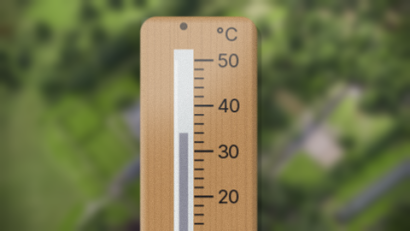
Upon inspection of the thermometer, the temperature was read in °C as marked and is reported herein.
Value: 34 °C
